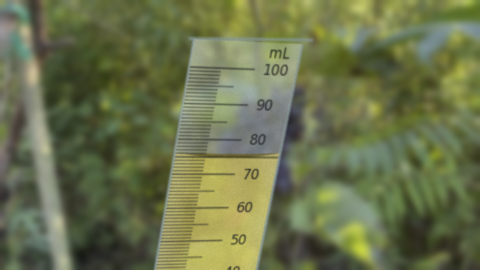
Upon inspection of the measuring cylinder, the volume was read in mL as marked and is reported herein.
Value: 75 mL
